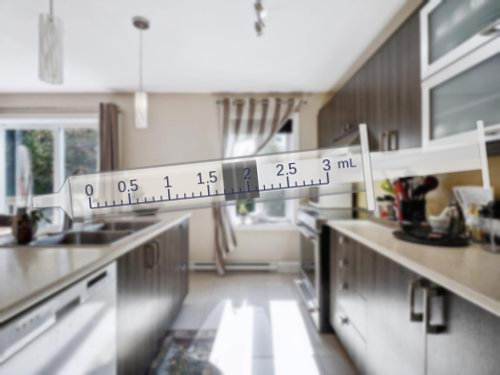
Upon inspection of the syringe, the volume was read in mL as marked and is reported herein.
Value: 1.7 mL
